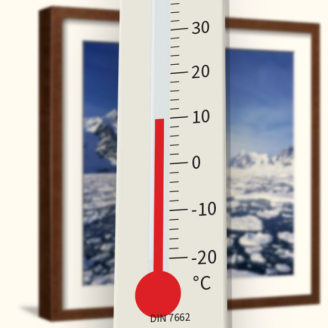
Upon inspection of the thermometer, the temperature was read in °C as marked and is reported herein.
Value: 10 °C
